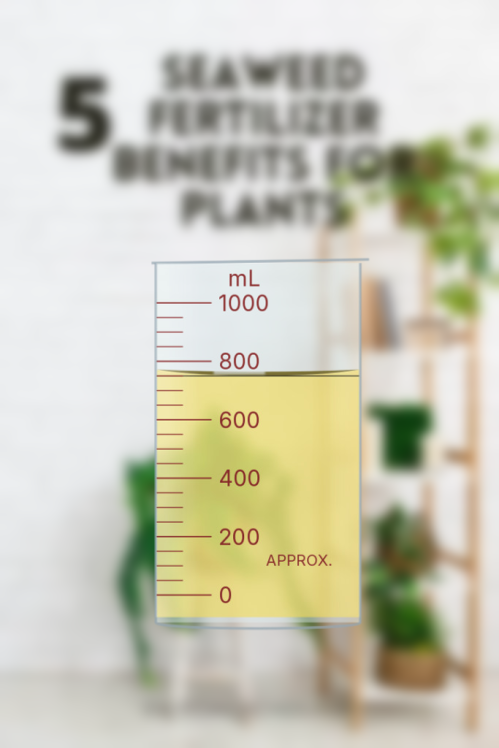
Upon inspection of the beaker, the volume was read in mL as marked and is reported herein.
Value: 750 mL
